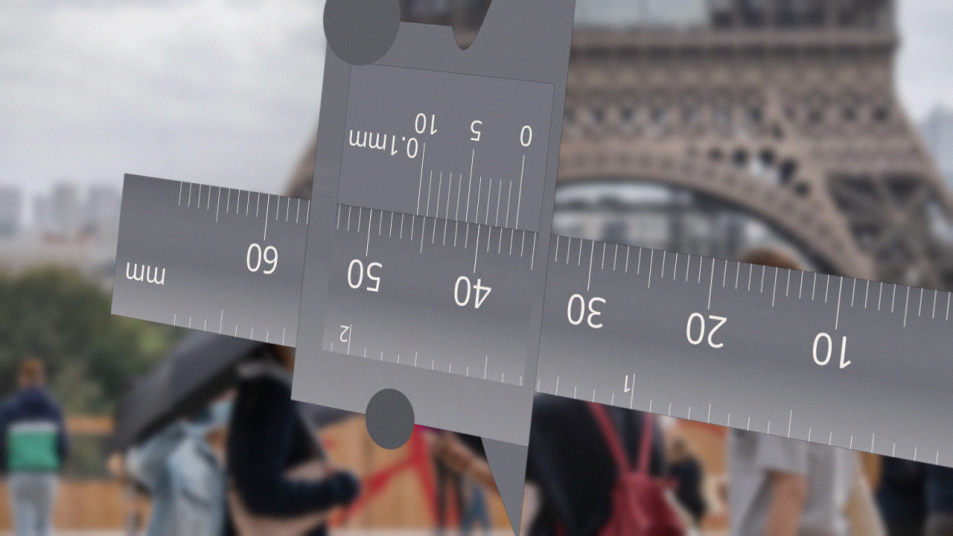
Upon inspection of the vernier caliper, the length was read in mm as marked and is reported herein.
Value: 36.7 mm
